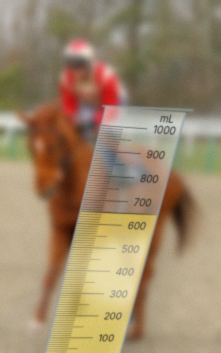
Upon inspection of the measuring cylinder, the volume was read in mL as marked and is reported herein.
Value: 650 mL
